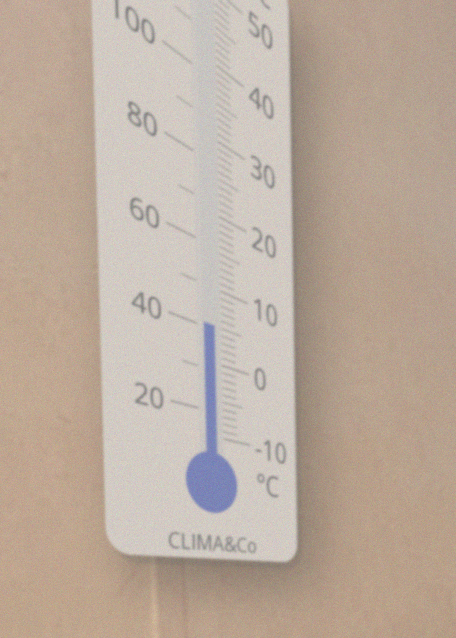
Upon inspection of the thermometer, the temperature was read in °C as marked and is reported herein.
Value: 5 °C
